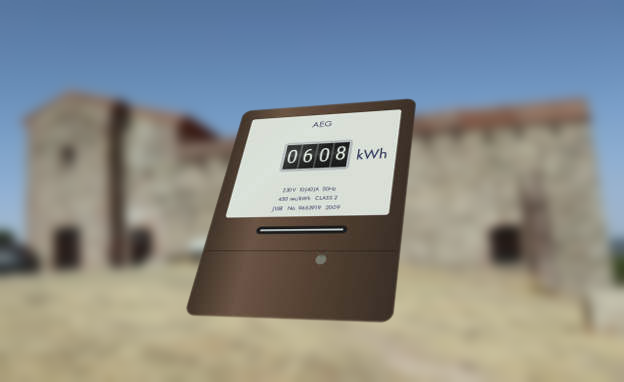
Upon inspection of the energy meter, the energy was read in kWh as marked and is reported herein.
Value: 608 kWh
